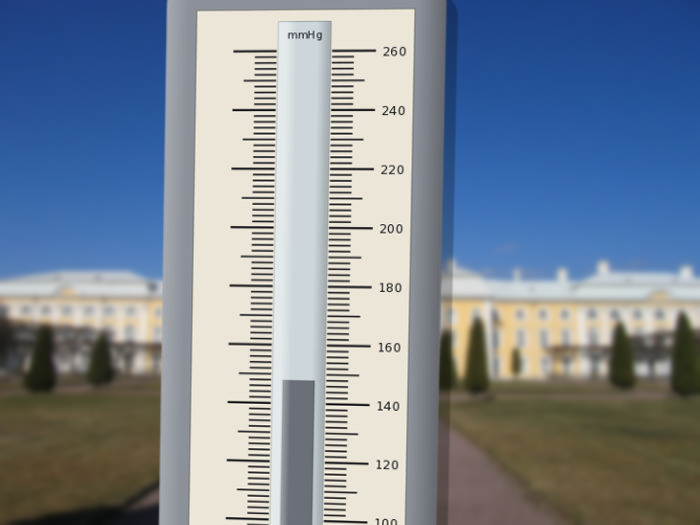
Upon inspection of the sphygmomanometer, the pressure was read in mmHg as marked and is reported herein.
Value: 148 mmHg
